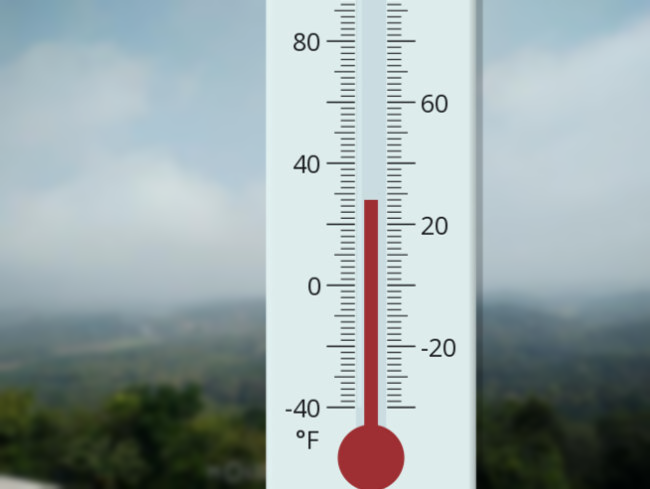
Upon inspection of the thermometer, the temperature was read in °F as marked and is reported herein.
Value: 28 °F
